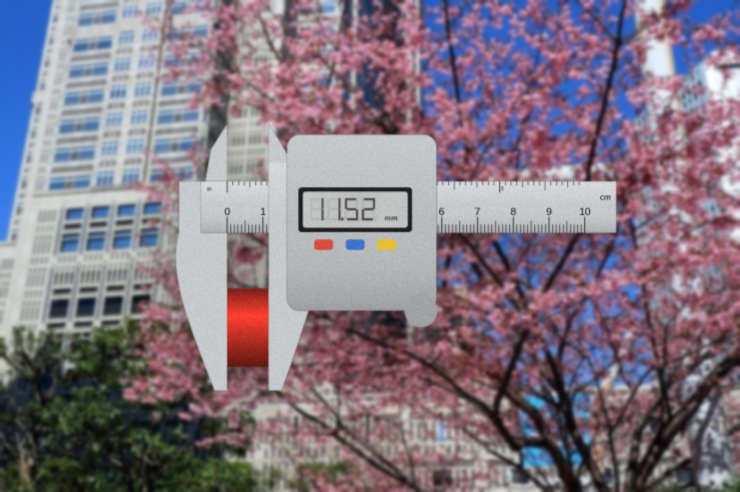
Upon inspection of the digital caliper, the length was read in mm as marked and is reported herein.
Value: 11.52 mm
